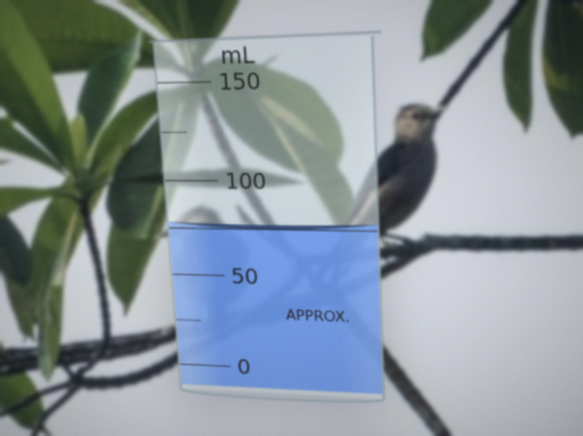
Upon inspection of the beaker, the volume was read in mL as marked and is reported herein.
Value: 75 mL
